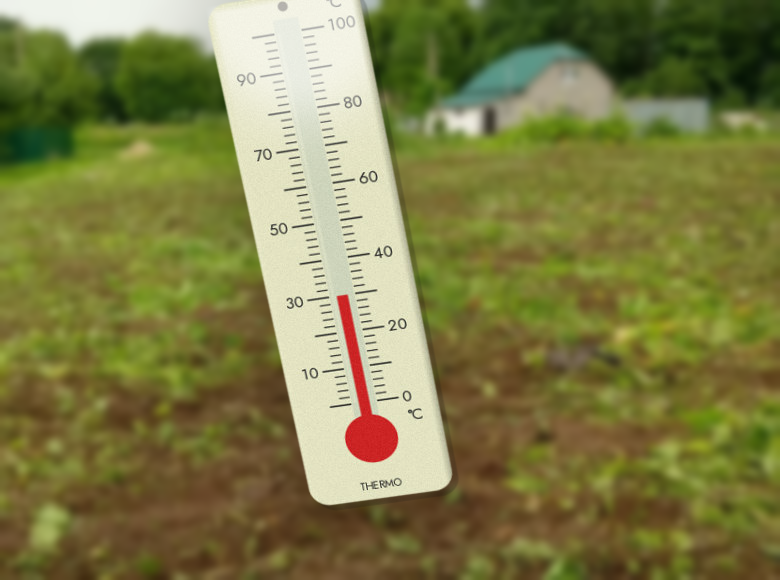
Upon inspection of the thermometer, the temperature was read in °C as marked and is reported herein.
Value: 30 °C
